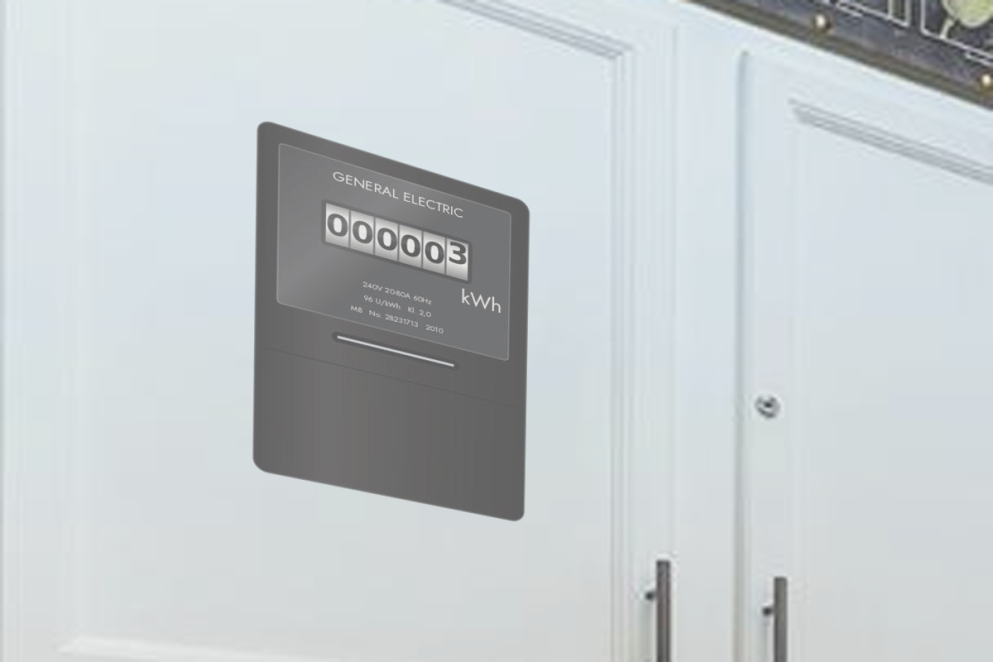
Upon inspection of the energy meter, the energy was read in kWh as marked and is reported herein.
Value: 3 kWh
